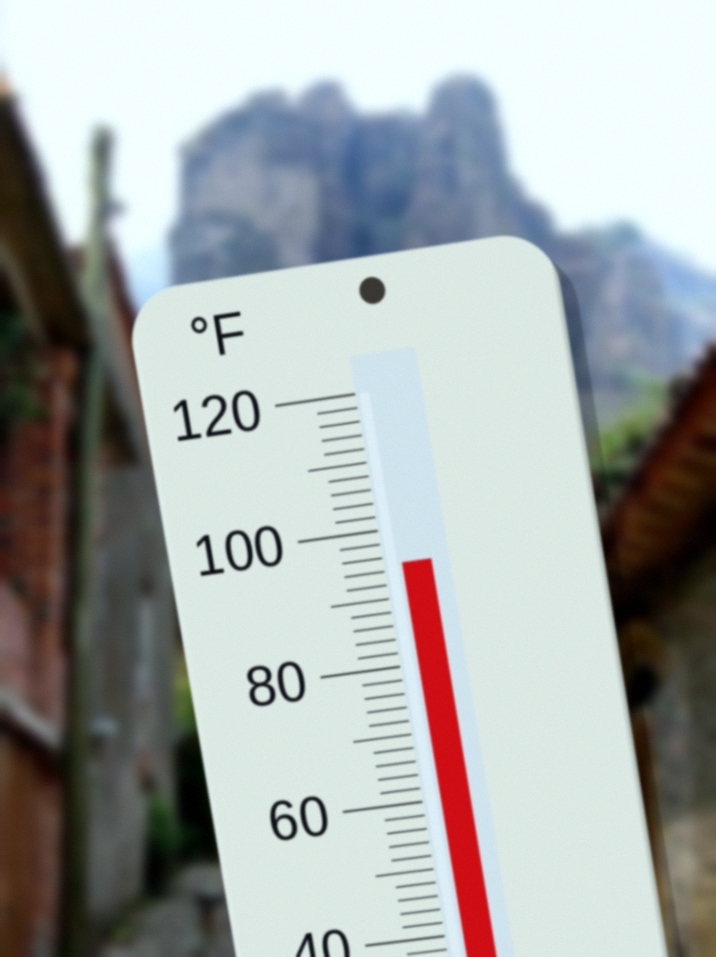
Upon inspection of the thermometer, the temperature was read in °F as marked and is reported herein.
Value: 95 °F
